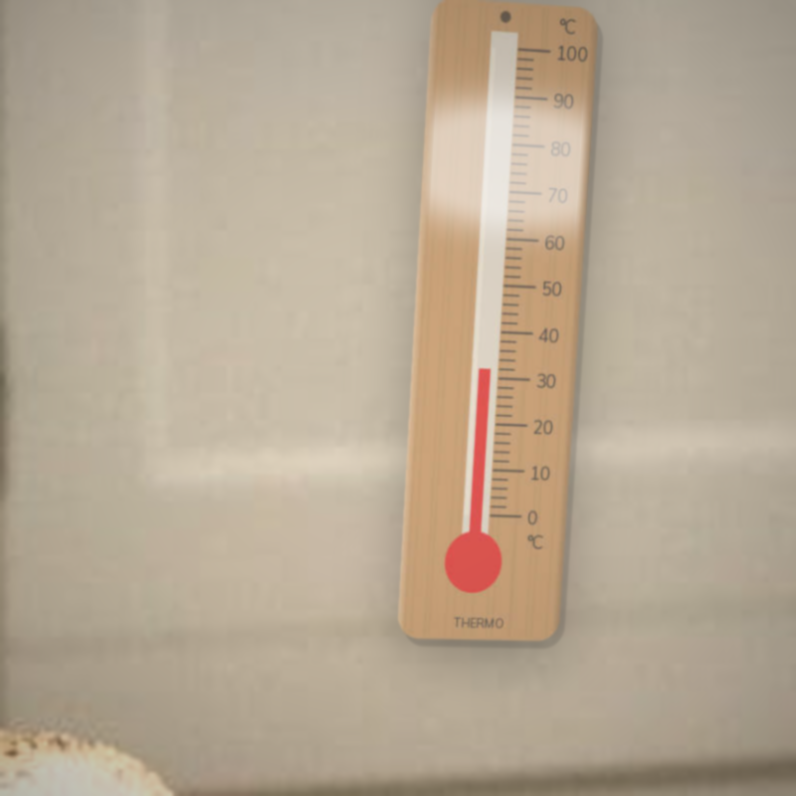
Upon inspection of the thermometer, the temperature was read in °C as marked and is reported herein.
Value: 32 °C
